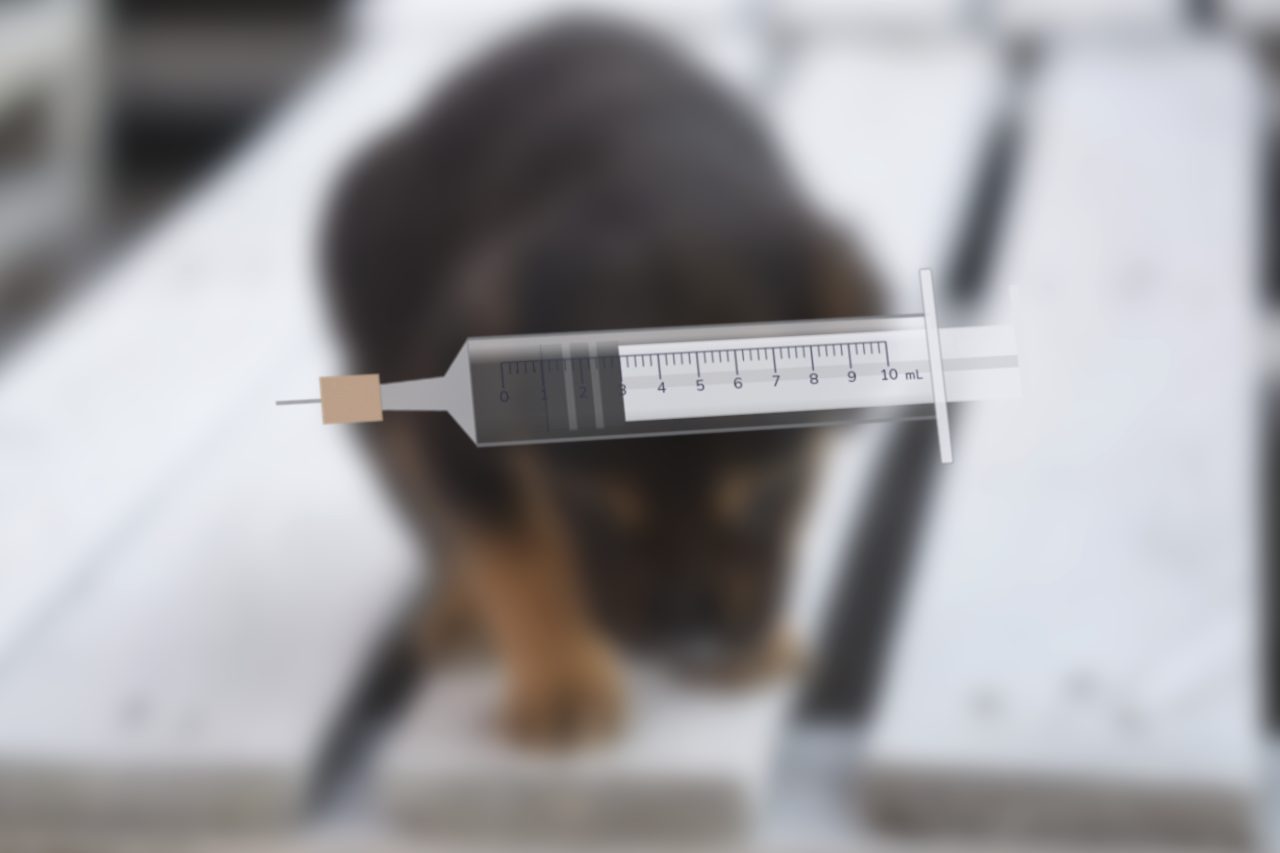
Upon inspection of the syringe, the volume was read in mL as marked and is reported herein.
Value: 1 mL
